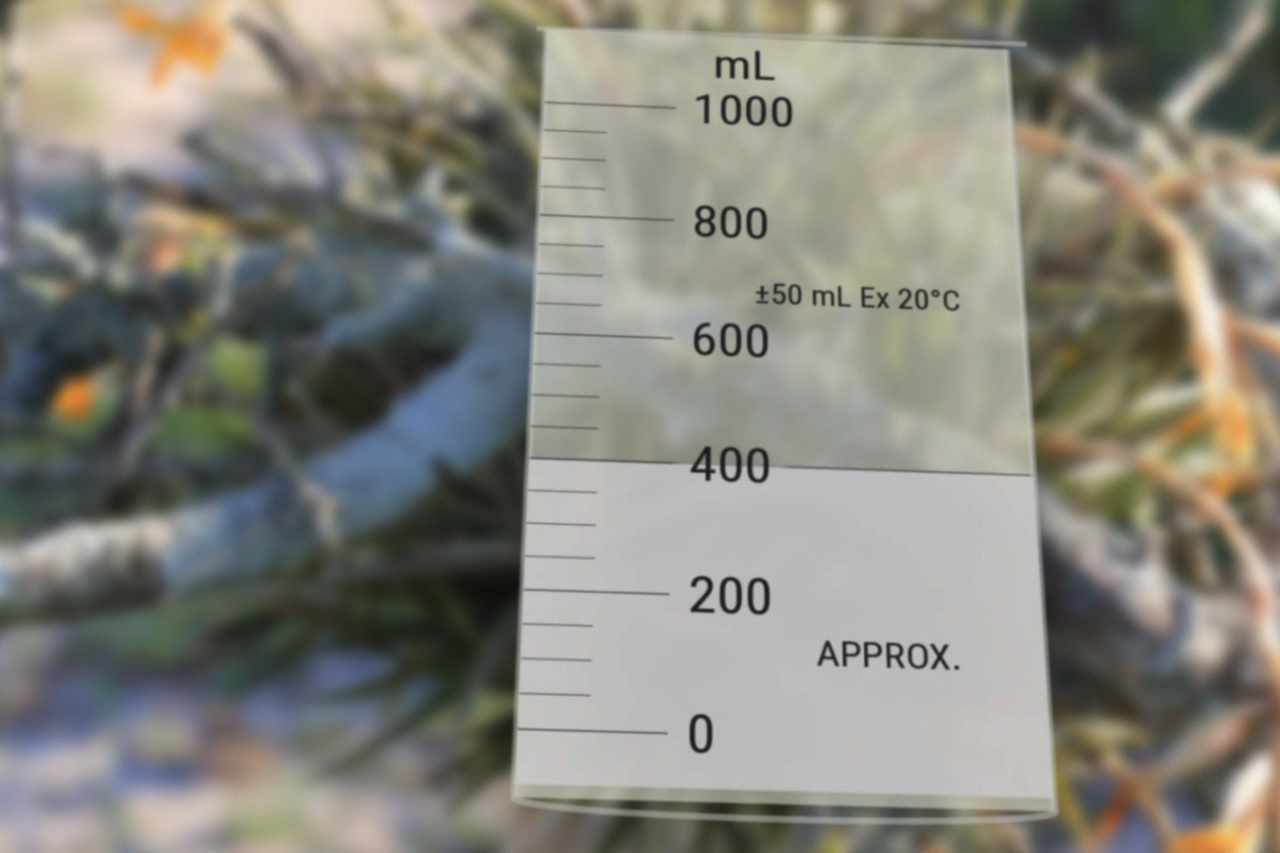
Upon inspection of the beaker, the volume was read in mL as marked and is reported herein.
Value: 400 mL
